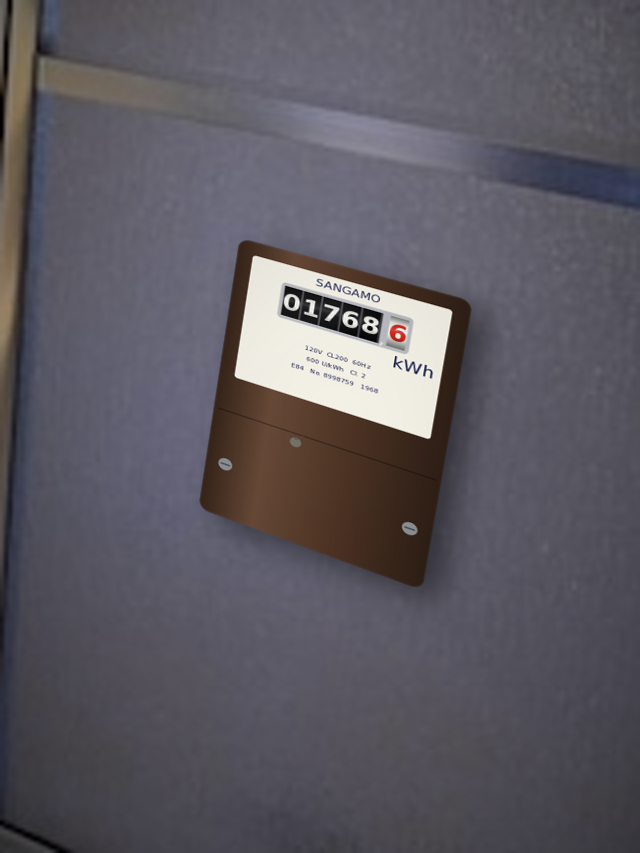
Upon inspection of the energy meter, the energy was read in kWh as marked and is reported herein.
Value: 1768.6 kWh
